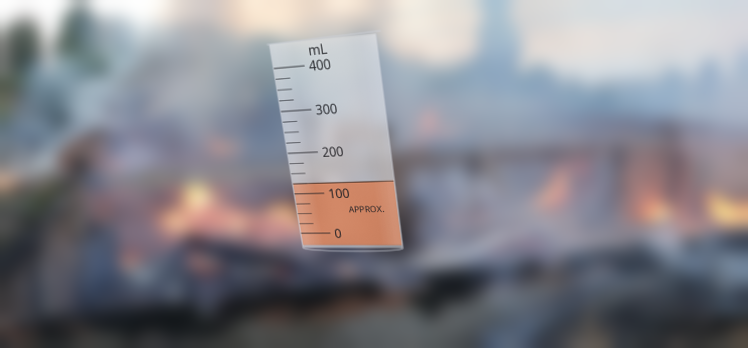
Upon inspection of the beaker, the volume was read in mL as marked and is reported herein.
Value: 125 mL
